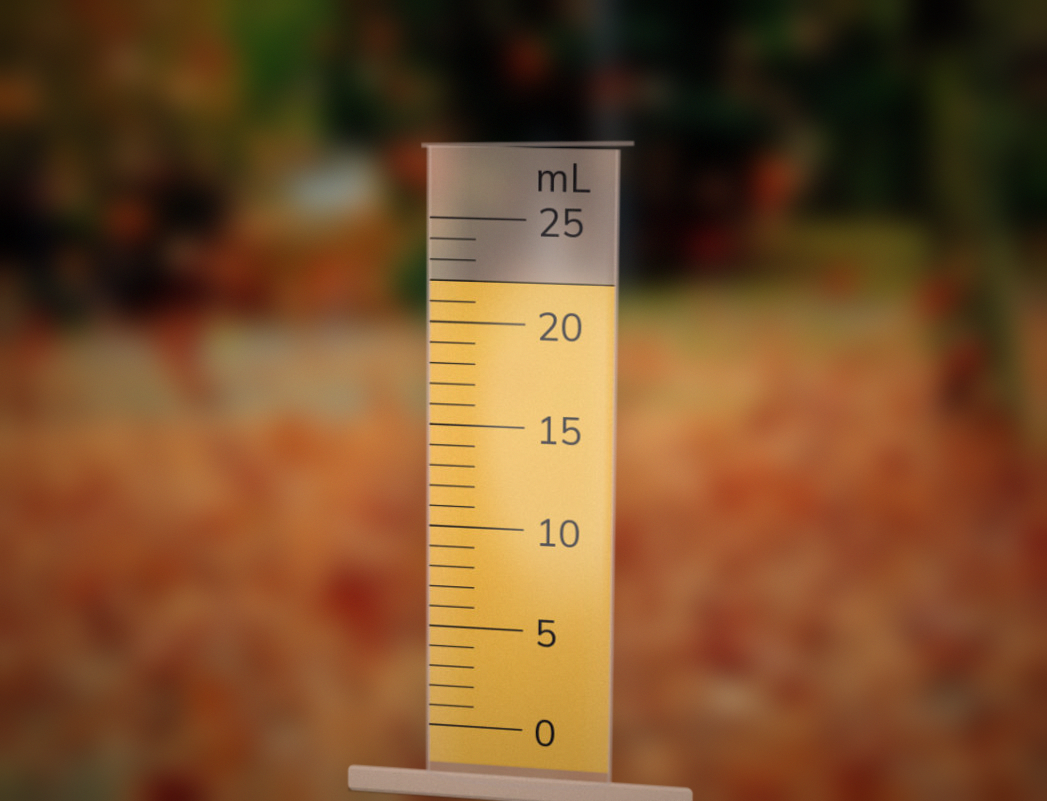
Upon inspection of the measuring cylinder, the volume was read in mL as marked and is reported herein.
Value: 22 mL
